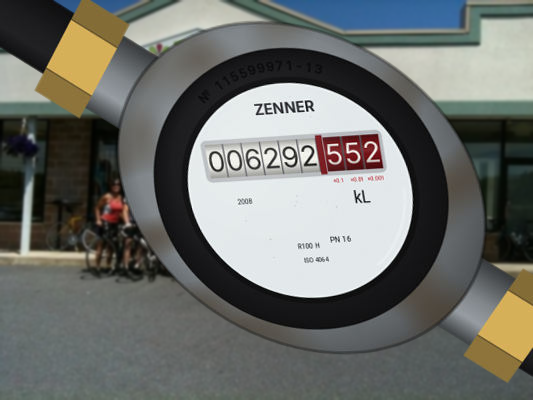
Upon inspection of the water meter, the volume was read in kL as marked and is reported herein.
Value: 6292.552 kL
